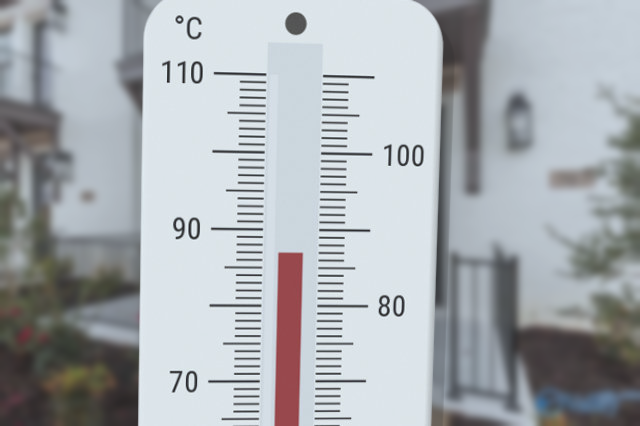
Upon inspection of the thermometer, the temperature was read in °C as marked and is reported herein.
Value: 87 °C
